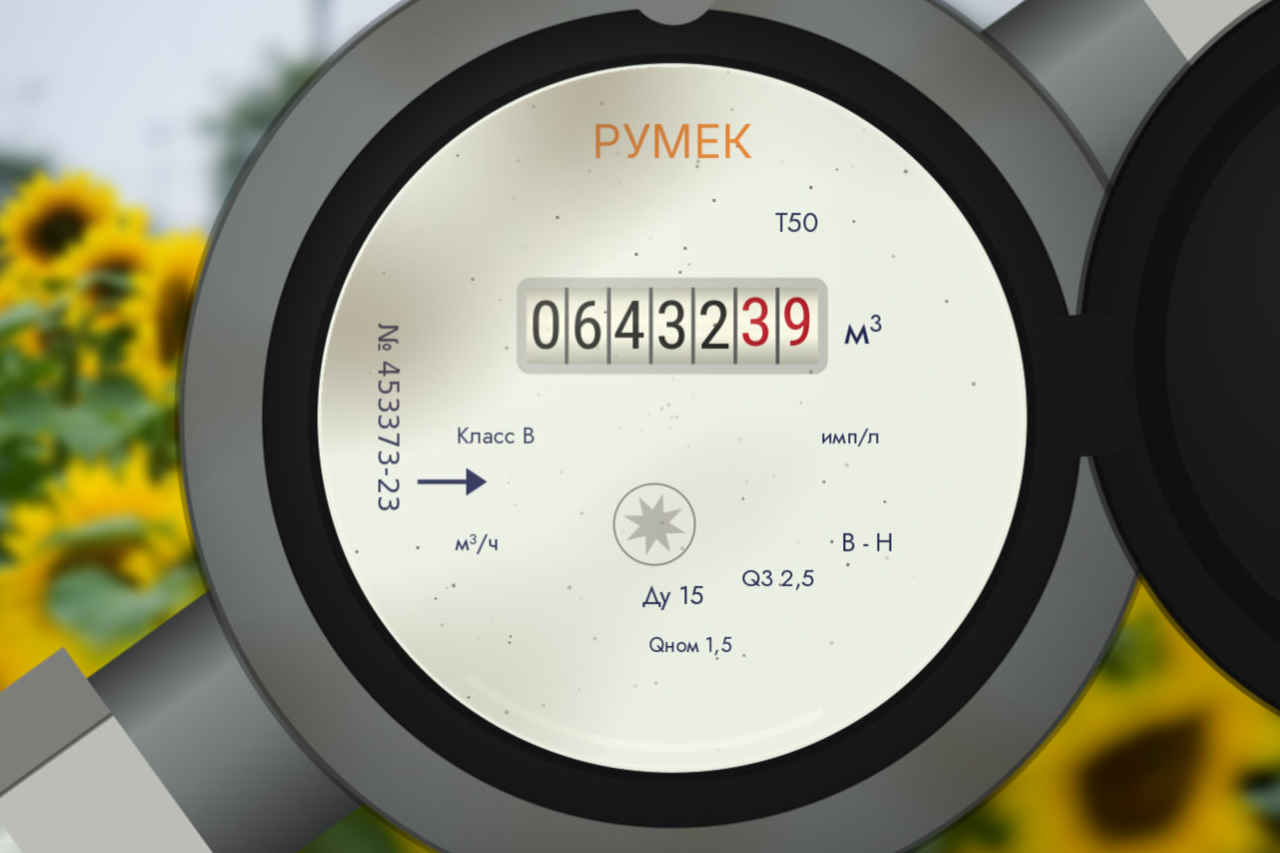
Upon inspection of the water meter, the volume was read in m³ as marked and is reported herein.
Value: 6432.39 m³
